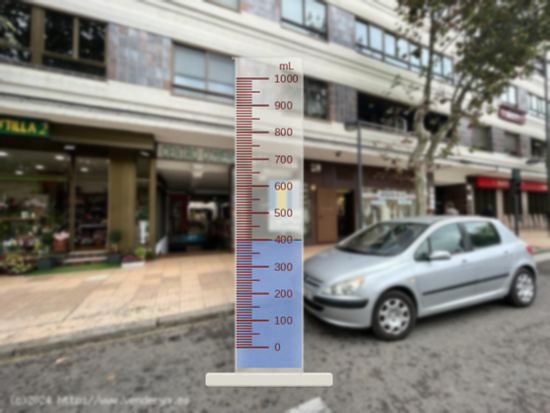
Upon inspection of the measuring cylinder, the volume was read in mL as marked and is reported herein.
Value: 400 mL
